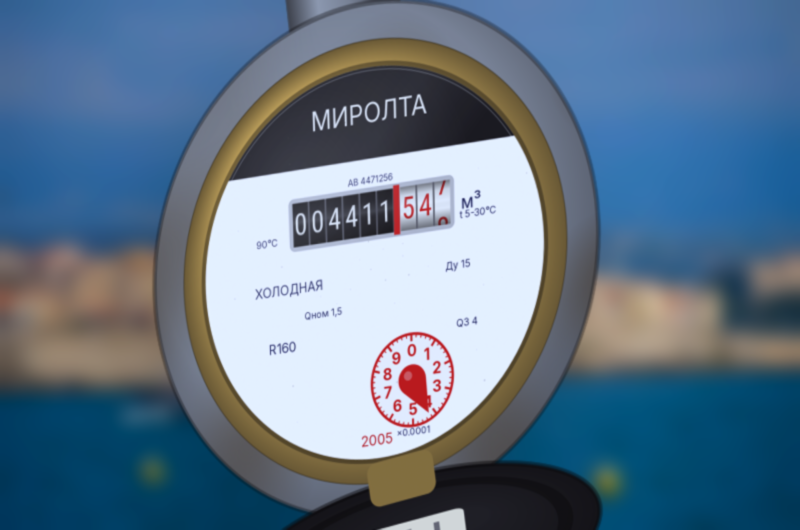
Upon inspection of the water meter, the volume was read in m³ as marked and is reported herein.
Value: 4411.5474 m³
